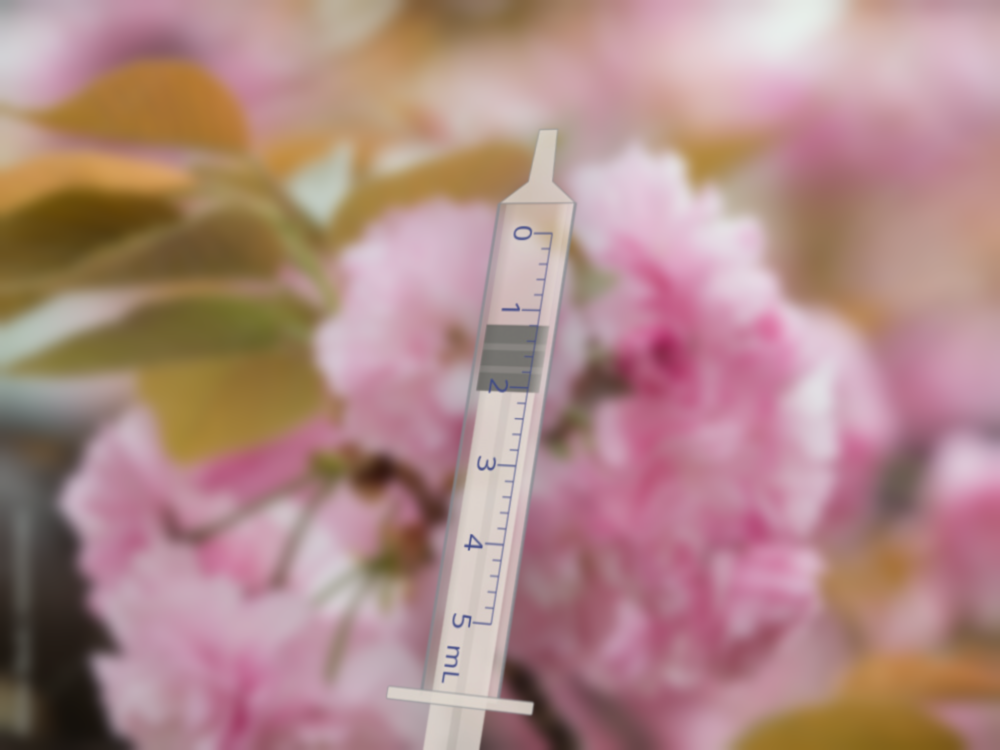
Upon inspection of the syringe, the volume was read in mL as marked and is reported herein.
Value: 1.2 mL
